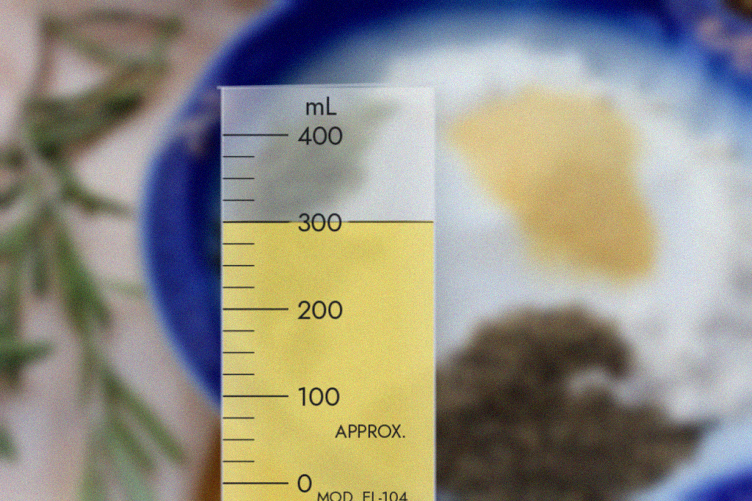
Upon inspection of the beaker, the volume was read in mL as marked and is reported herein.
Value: 300 mL
